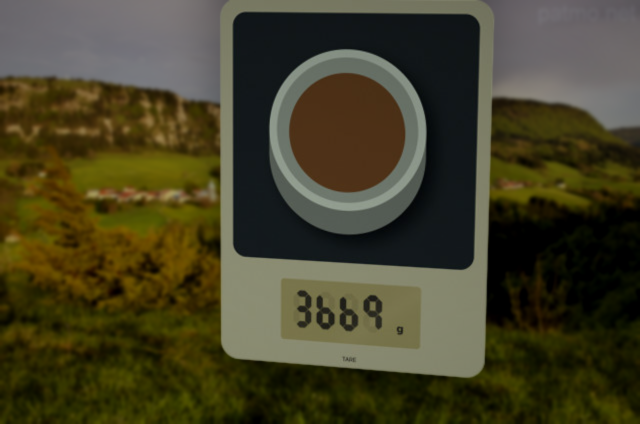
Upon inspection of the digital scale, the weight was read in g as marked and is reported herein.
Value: 3669 g
